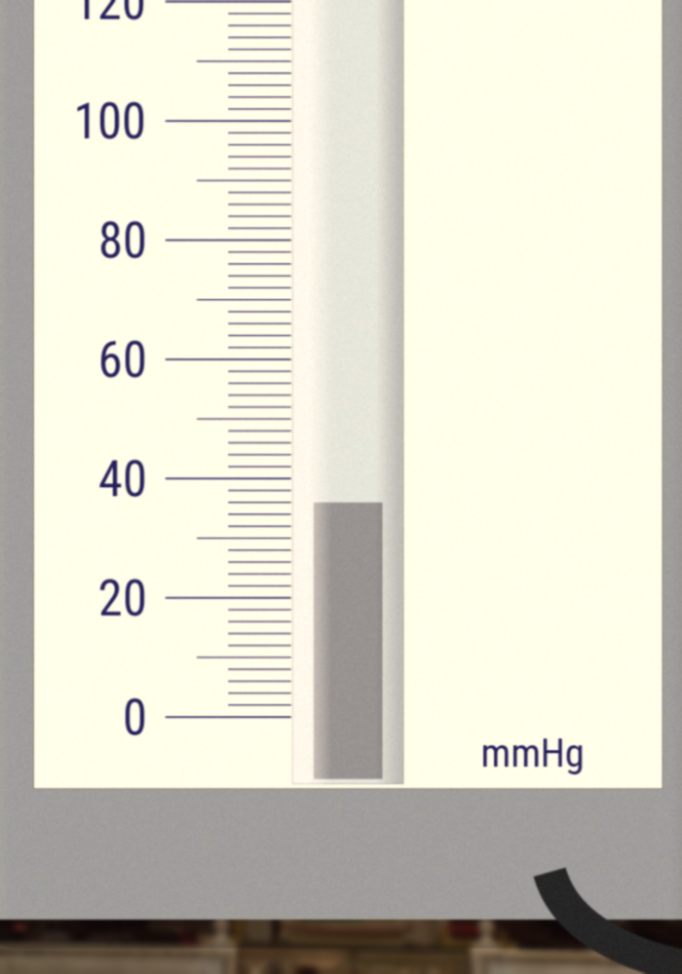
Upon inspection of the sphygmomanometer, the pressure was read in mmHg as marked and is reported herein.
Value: 36 mmHg
